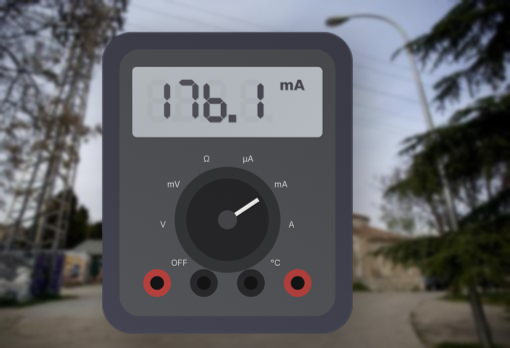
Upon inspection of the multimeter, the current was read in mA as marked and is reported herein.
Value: 176.1 mA
